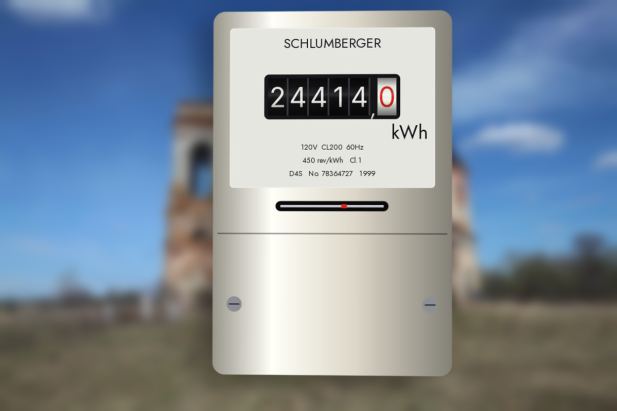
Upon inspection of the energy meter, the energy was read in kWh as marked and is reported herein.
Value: 24414.0 kWh
